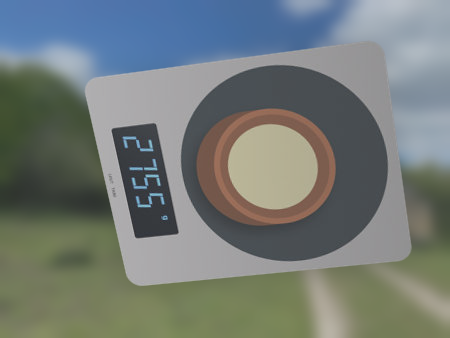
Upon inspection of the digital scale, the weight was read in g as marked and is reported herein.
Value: 2755 g
